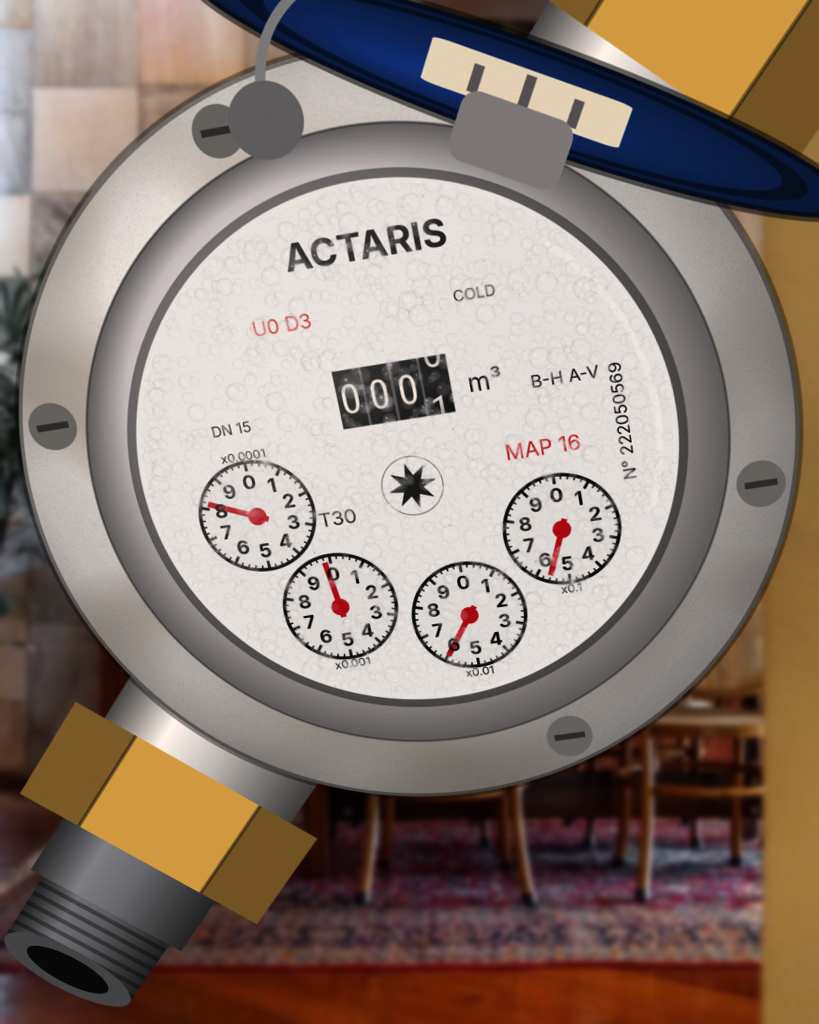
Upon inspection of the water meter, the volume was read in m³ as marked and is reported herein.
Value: 0.5598 m³
